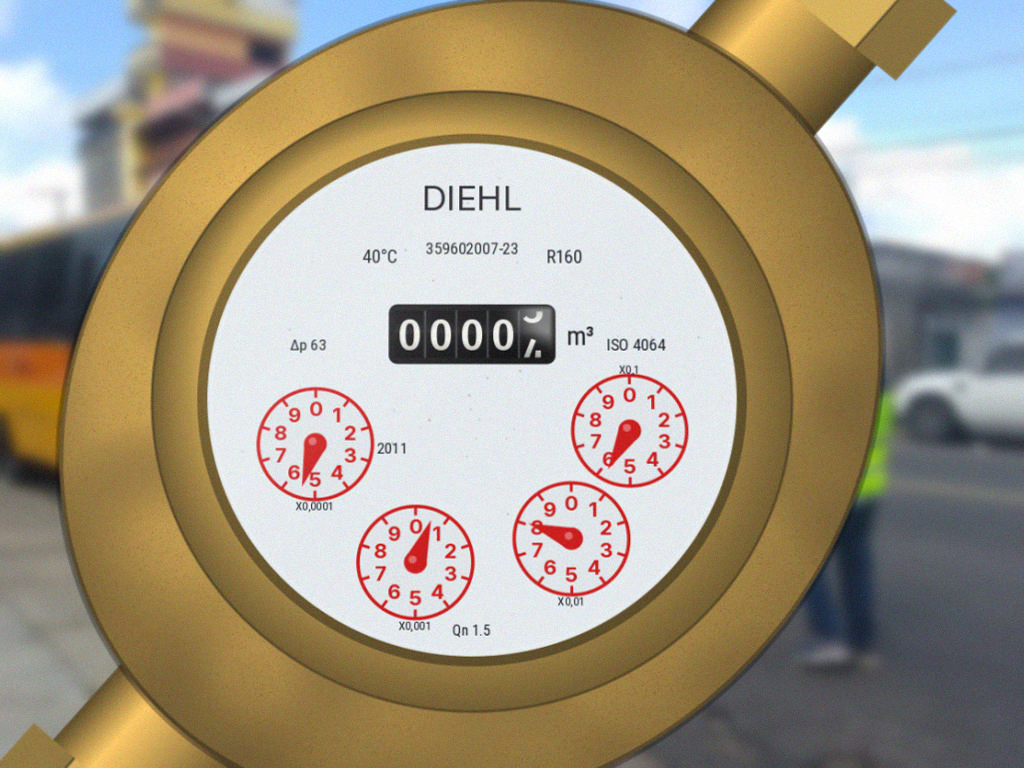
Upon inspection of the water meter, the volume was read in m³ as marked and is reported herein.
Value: 3.5805 m³
